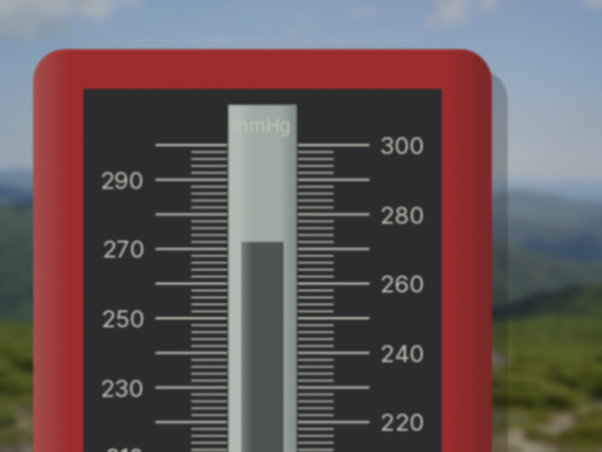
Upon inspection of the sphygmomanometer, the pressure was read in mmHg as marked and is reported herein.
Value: 272 mmHg
